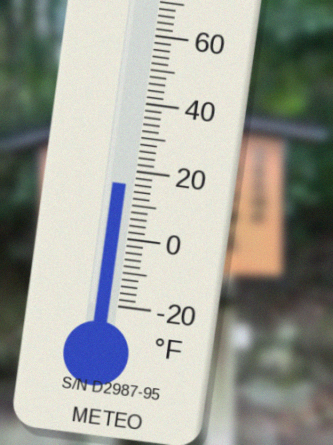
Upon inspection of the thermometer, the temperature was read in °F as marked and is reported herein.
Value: 16 °F
